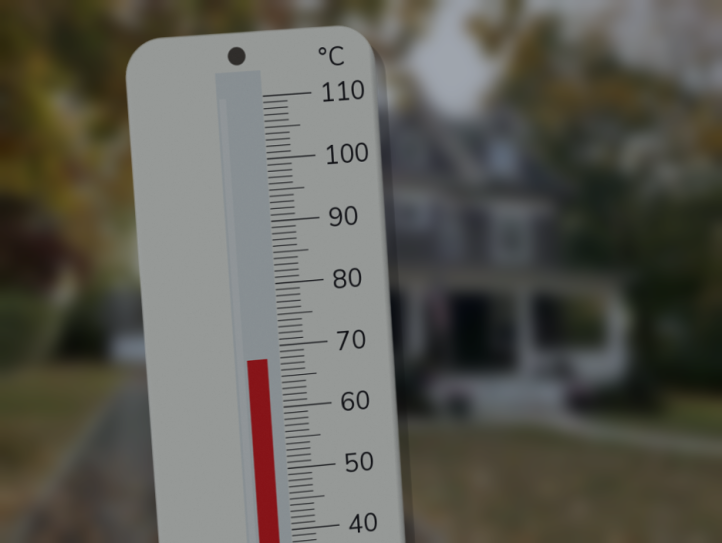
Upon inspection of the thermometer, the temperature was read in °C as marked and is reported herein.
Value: 68 °C
